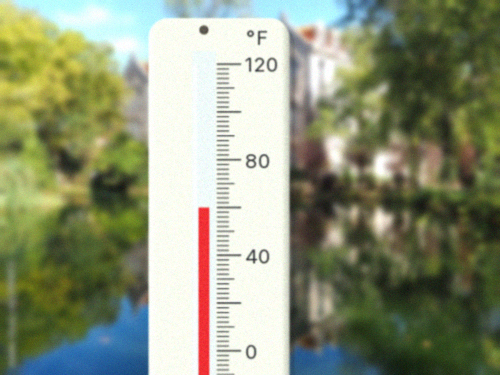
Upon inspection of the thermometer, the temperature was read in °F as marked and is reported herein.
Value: 60 °F
